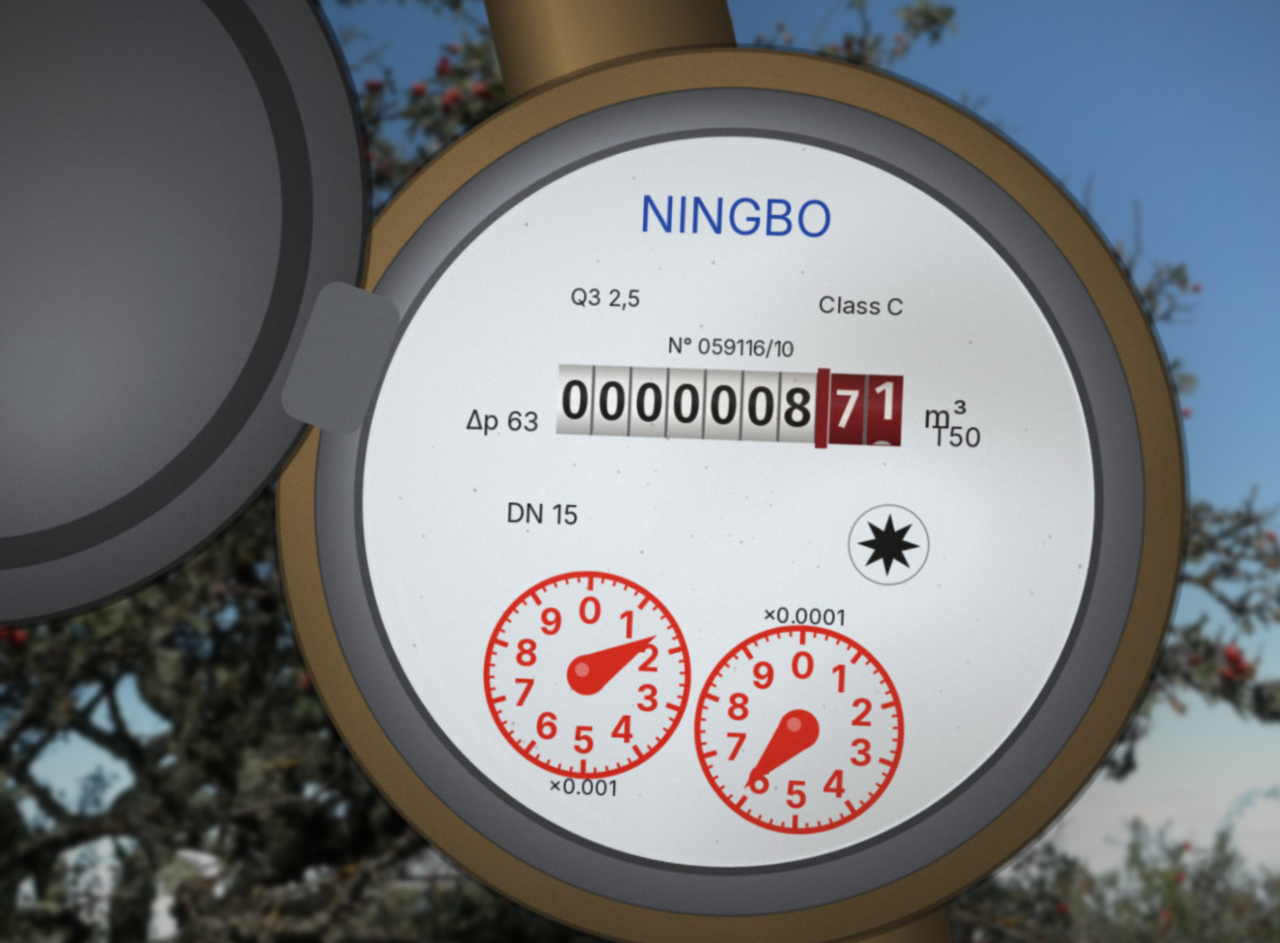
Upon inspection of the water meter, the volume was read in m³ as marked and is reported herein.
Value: 8.7116 m³
